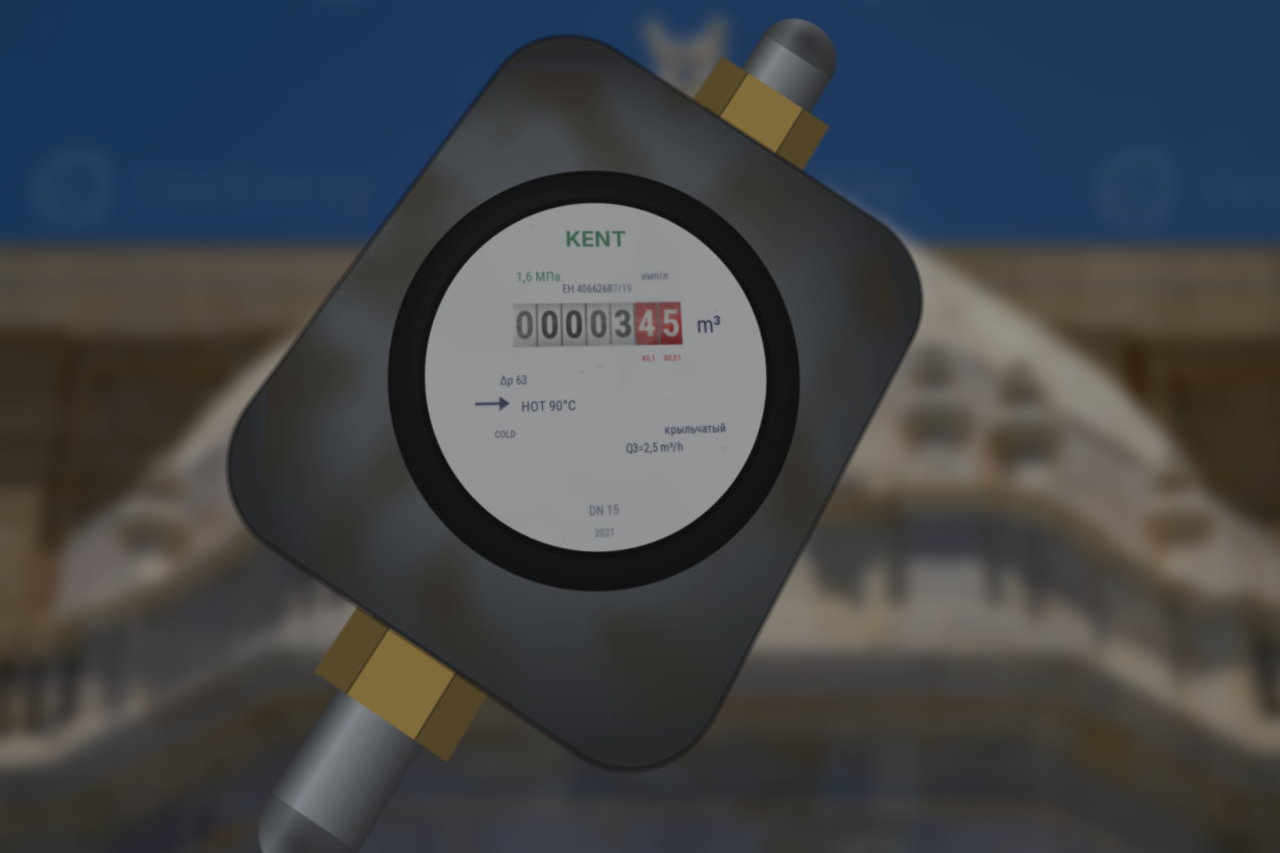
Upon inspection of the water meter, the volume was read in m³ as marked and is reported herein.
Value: 3.45 m³
